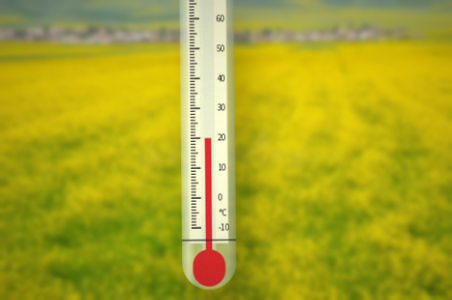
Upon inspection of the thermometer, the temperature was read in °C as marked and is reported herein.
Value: 20 °C
